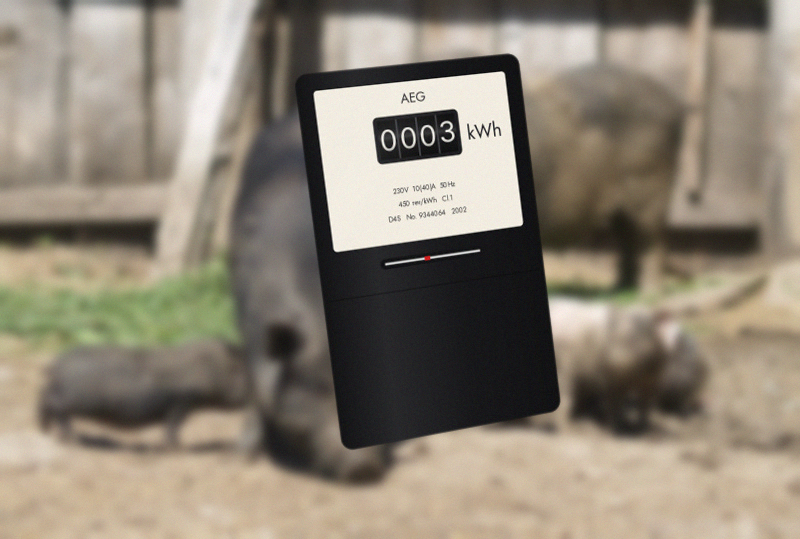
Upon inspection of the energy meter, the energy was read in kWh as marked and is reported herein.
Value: 3 kWh
